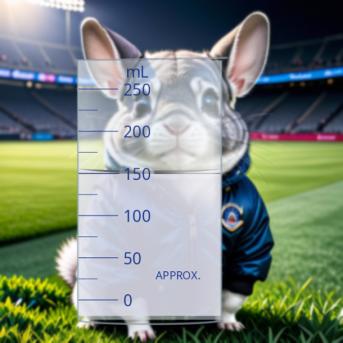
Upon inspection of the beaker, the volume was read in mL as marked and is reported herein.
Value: 150 mL
